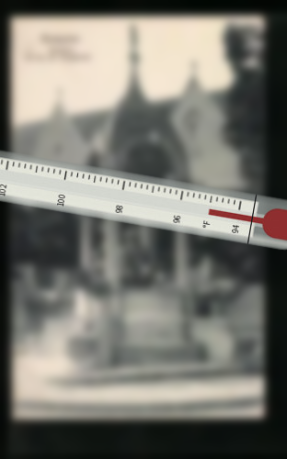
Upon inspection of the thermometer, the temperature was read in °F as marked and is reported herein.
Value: 95 °F
